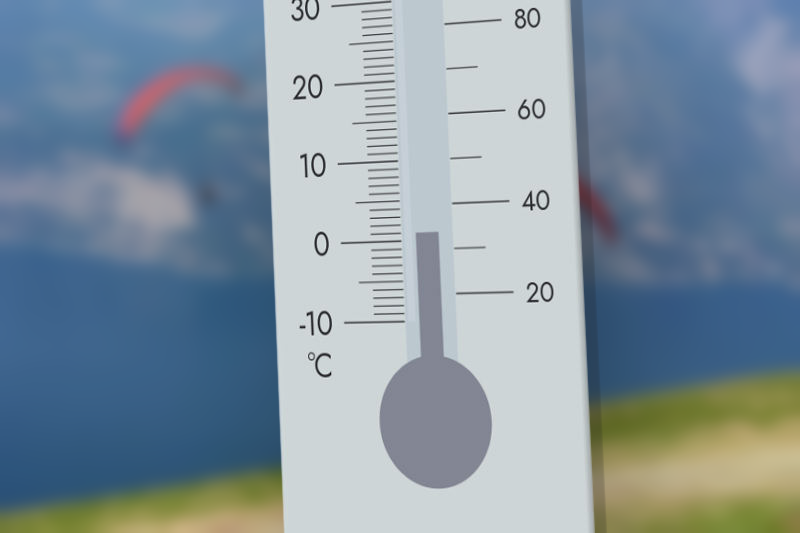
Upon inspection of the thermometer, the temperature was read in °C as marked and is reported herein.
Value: 1 °C
